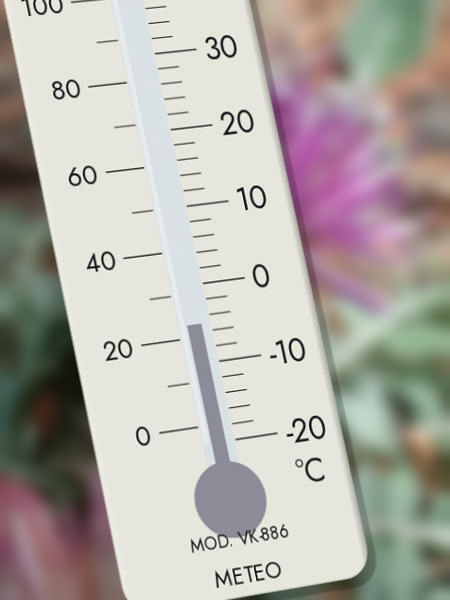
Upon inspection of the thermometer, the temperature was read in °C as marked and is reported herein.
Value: -5 °C
